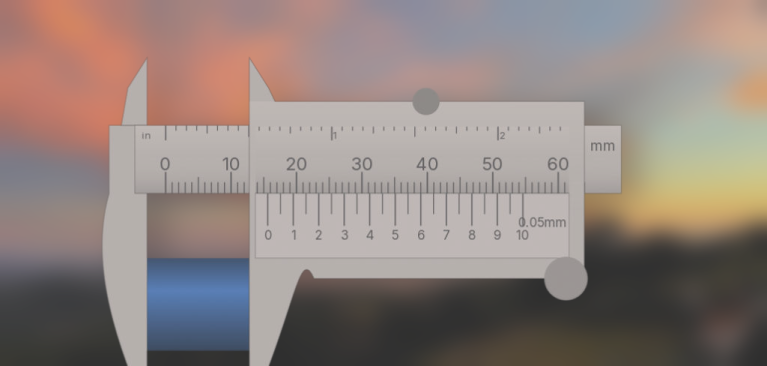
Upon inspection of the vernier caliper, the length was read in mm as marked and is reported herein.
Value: 15.6 mm
